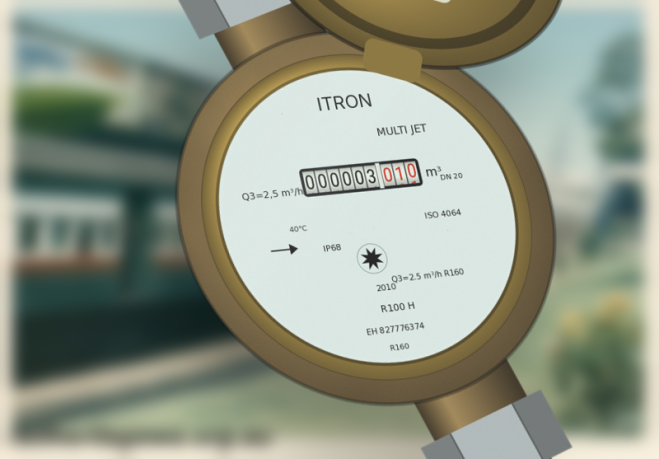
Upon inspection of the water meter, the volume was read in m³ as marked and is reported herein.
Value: 3.010 m³
